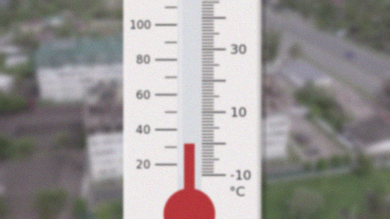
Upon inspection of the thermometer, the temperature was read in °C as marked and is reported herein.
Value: 0 °C
